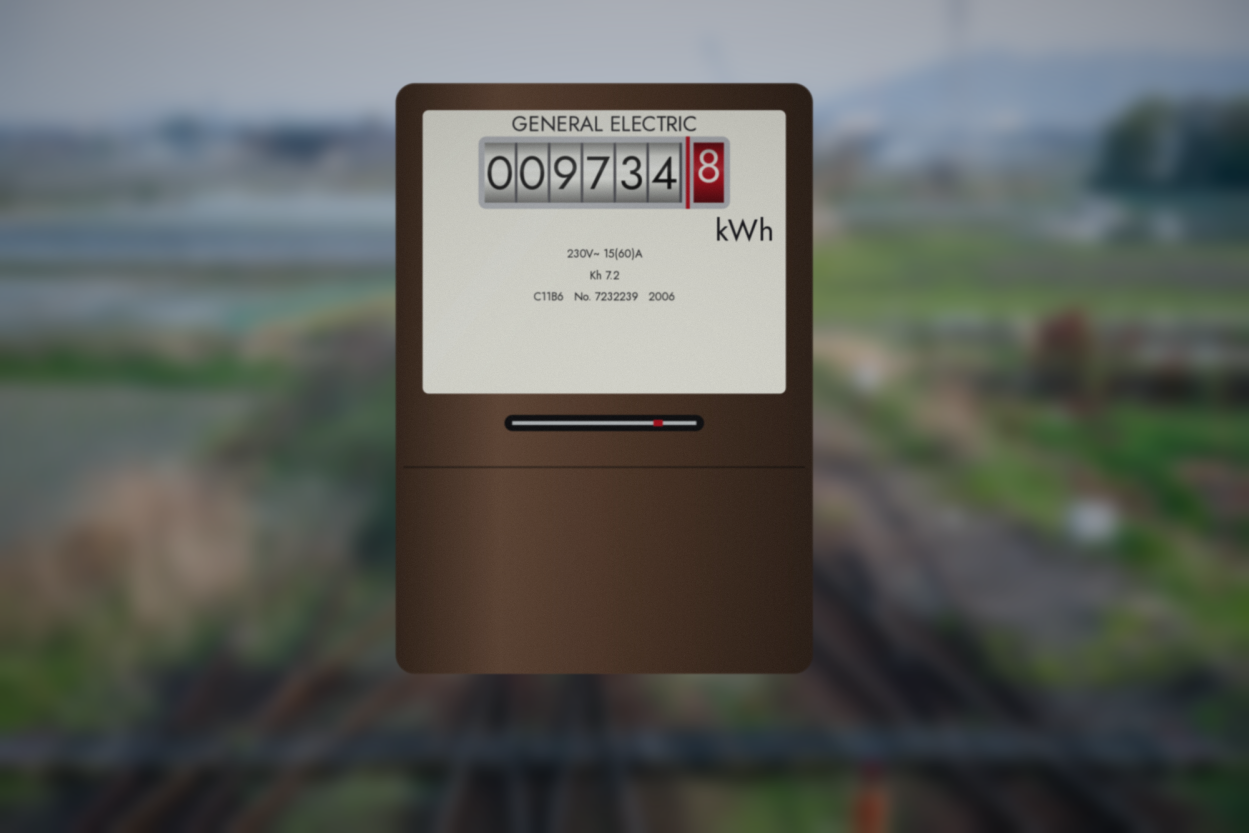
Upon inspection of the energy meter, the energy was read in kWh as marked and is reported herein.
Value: 9734.8 kWh
